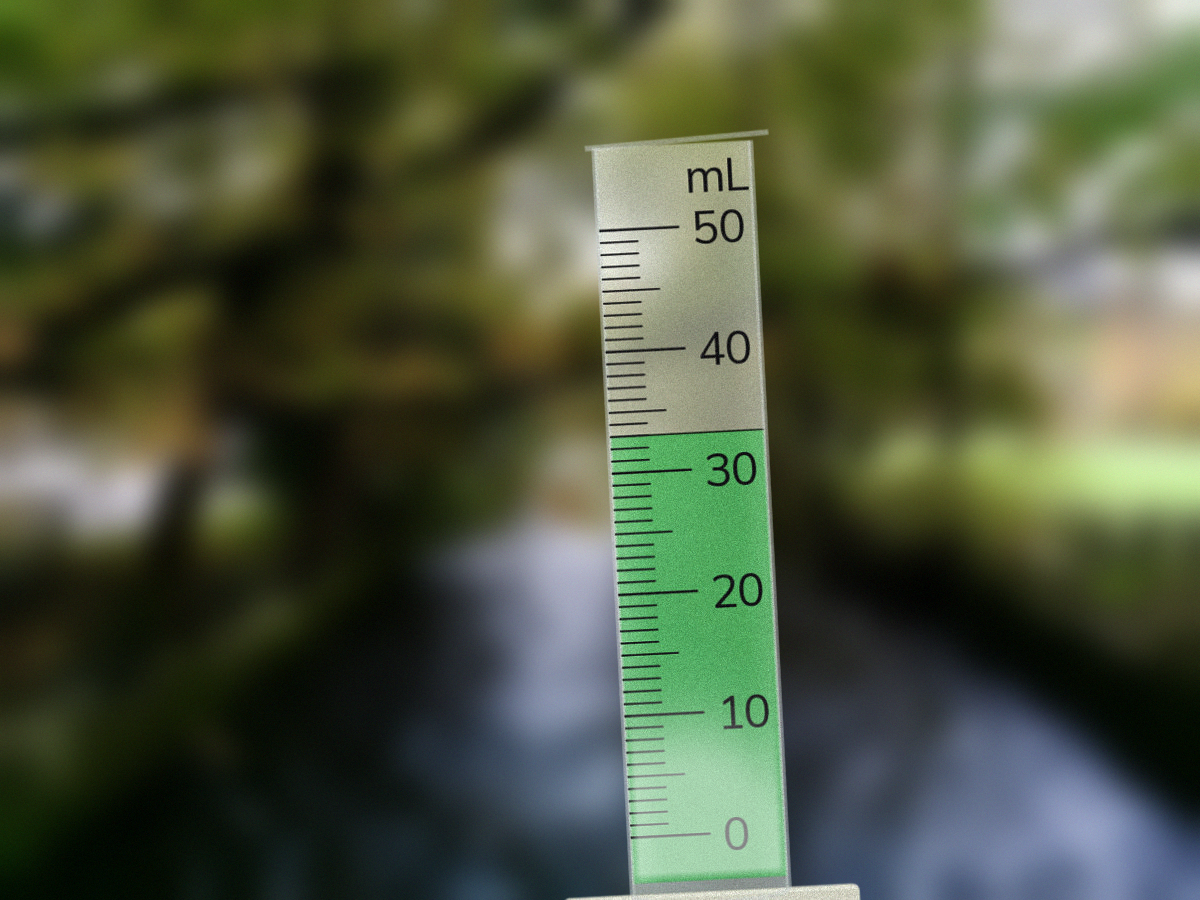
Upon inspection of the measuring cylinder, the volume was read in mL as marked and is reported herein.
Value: 33 mL
